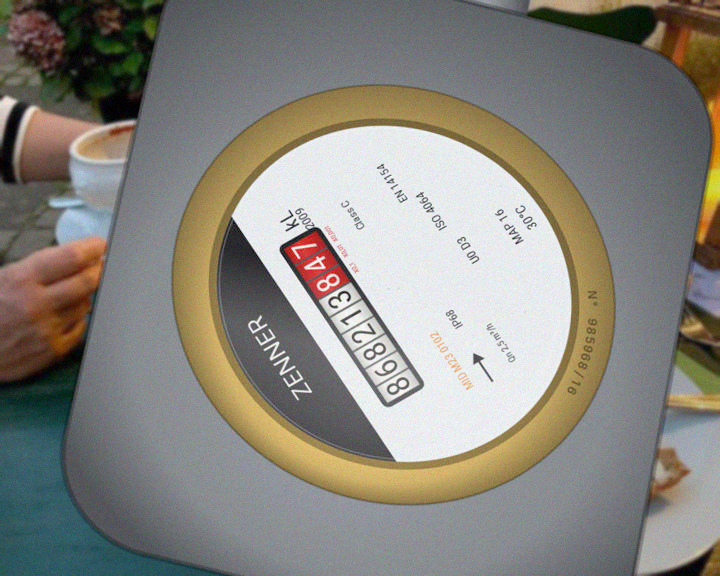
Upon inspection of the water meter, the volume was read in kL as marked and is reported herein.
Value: 868213.847 kL
